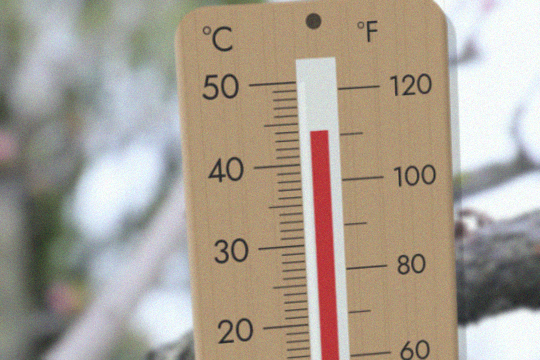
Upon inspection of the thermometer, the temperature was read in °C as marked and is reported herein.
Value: 44 °C
